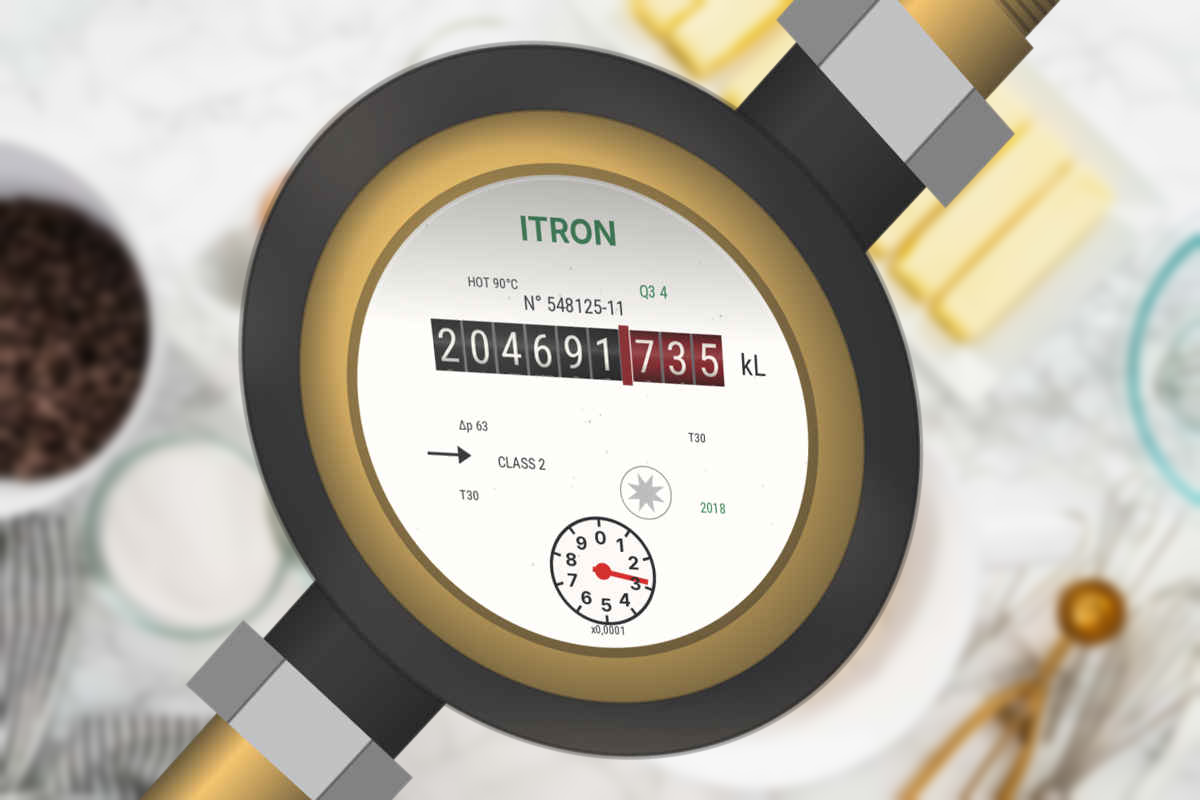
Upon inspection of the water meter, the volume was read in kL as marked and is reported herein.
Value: 204691.7352 kL
